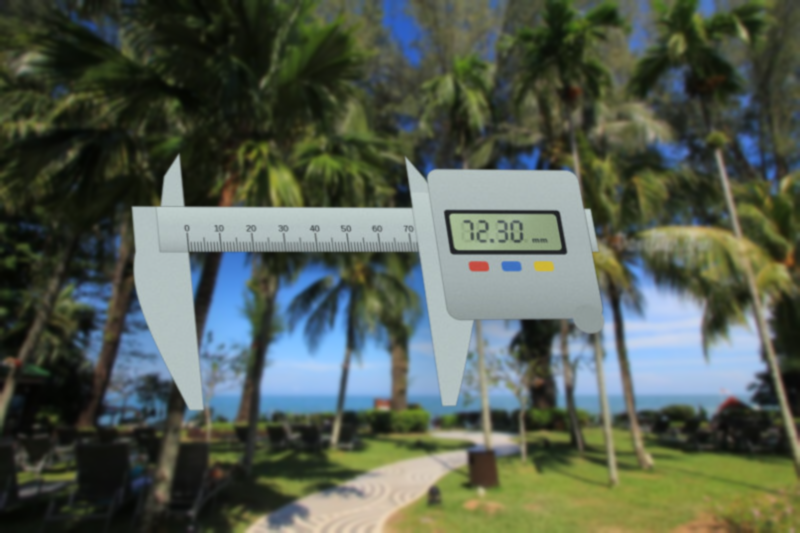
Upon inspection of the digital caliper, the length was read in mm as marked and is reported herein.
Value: 72.30 mm
